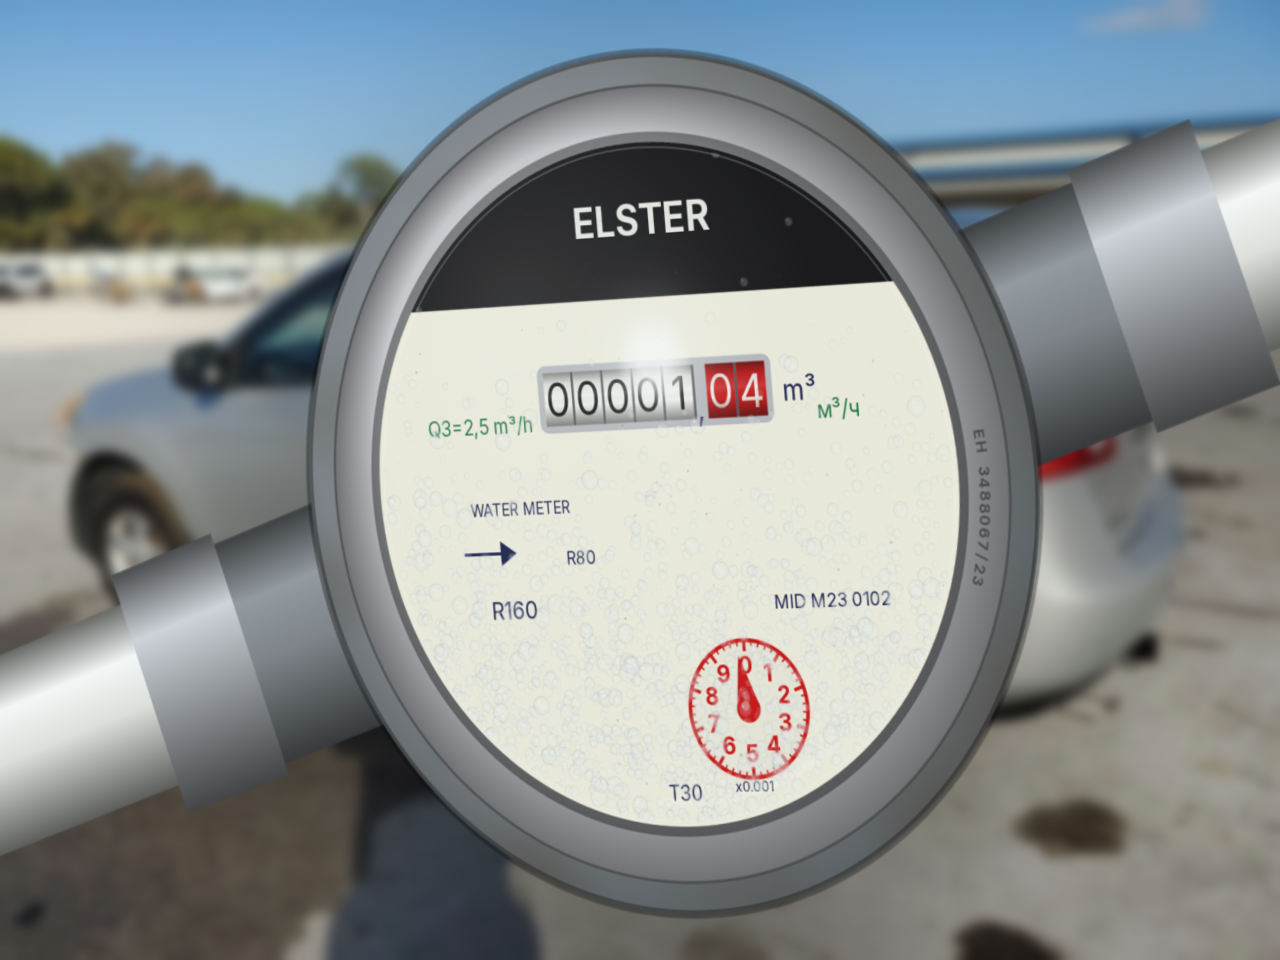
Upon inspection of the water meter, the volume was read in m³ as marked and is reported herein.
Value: 1.039 m³
